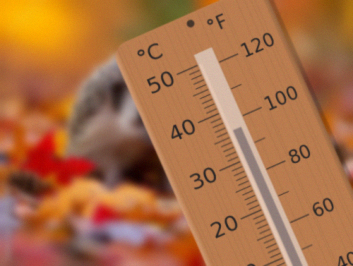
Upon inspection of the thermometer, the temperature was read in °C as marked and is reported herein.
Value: 36 °C
